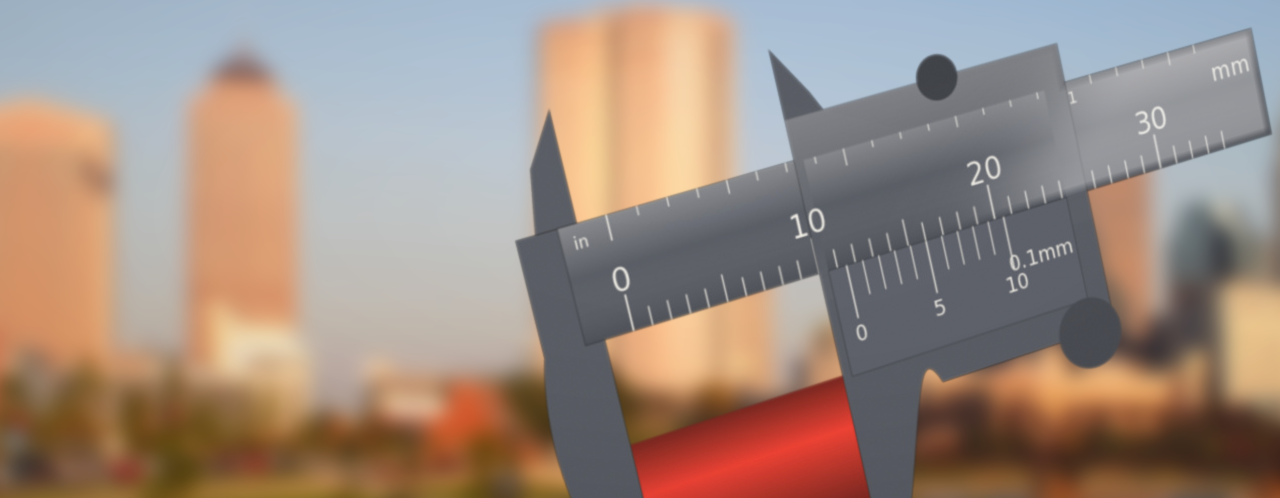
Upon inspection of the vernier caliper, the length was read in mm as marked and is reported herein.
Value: 11.5 mm
